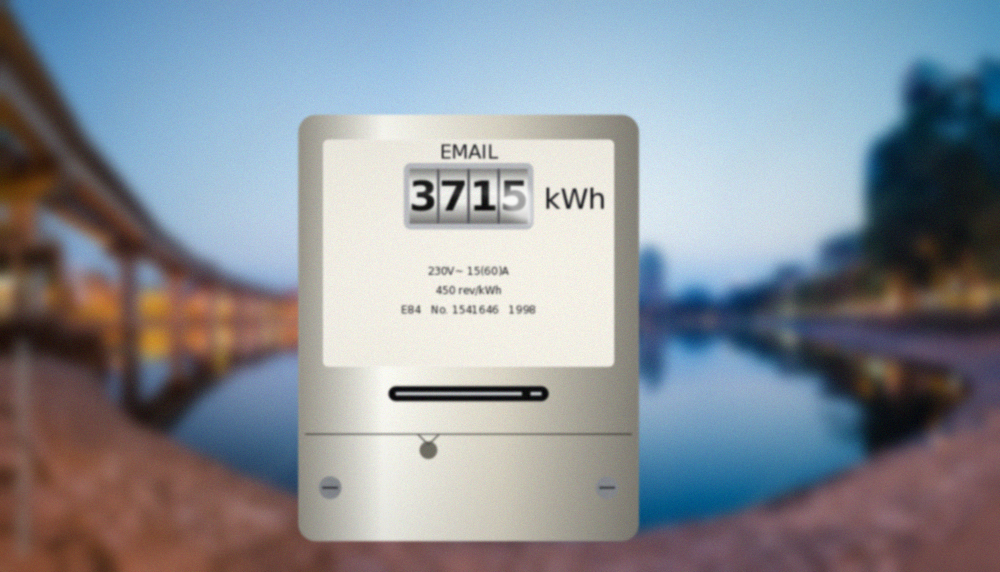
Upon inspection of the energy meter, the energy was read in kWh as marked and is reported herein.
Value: 3715 kWh
